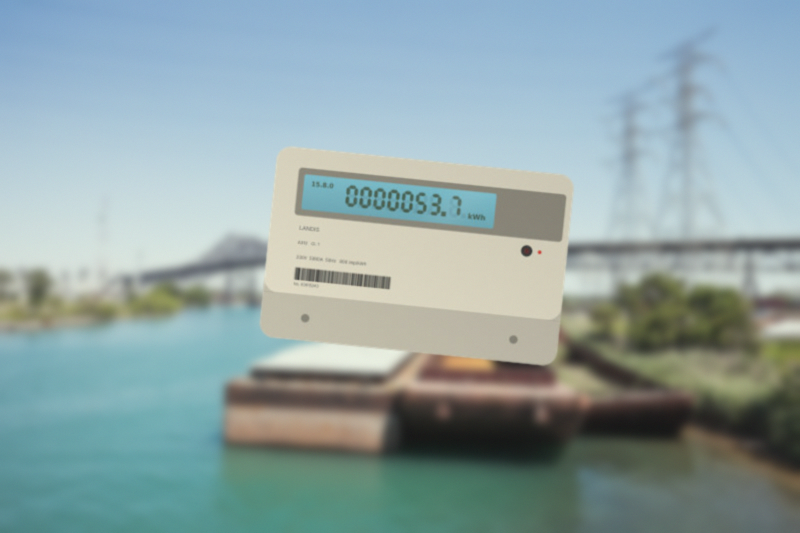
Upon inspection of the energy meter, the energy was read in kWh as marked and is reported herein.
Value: 53.7 kWh
